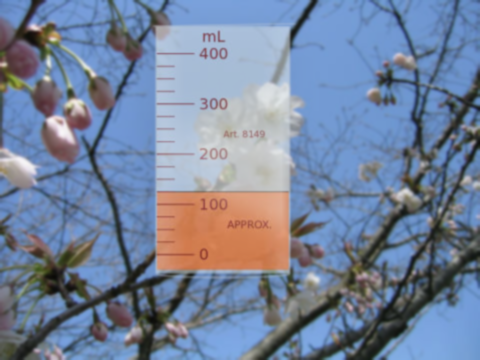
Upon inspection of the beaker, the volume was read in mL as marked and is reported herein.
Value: 125 mL
